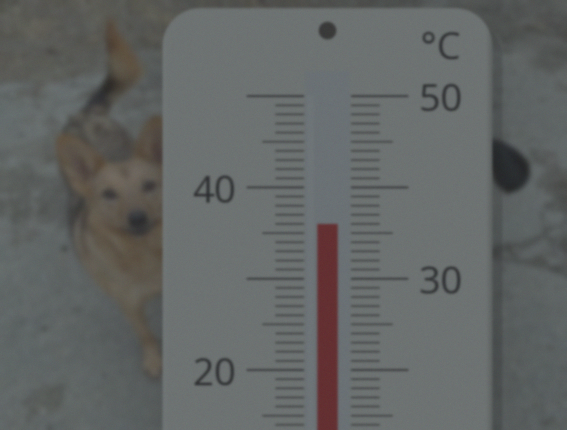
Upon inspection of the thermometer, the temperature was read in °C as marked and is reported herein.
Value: 36 °C
